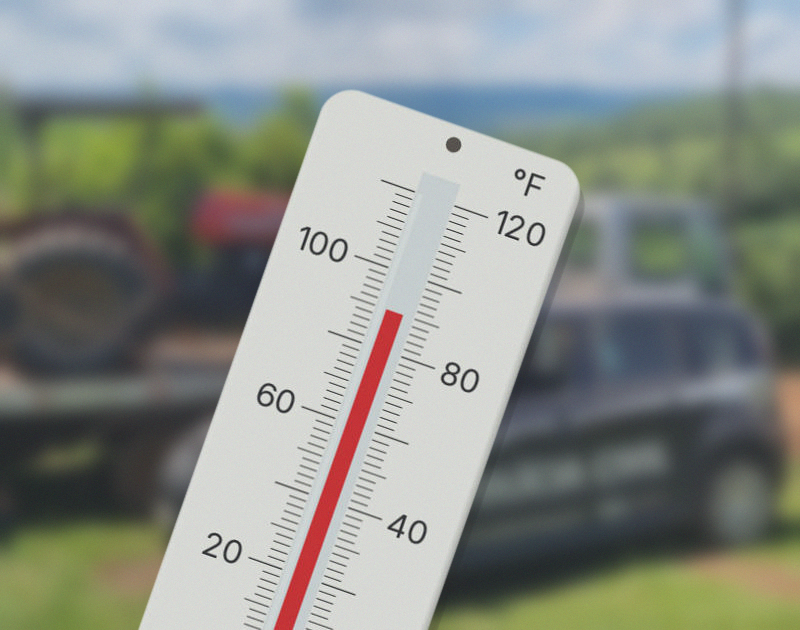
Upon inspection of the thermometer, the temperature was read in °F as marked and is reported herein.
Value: 90 °F
